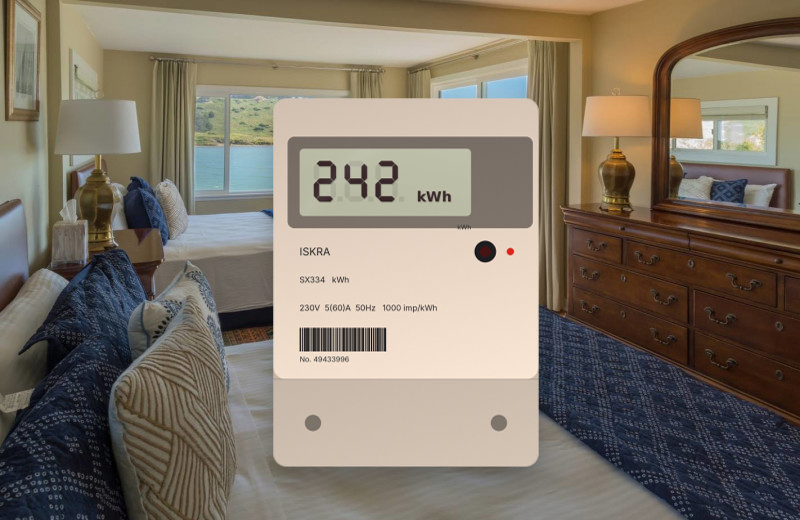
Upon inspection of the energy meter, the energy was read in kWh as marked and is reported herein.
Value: 242 kWh
